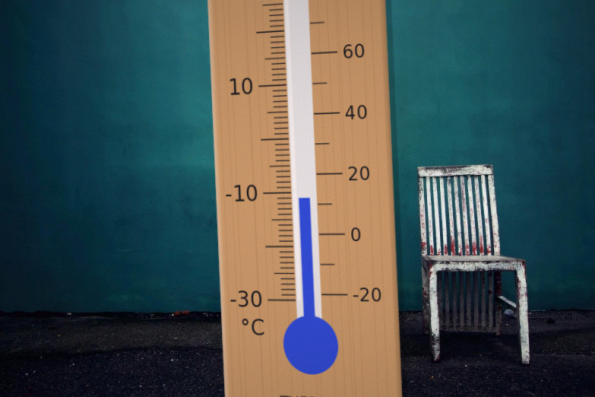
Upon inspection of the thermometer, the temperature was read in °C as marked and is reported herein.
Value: -11 °C
